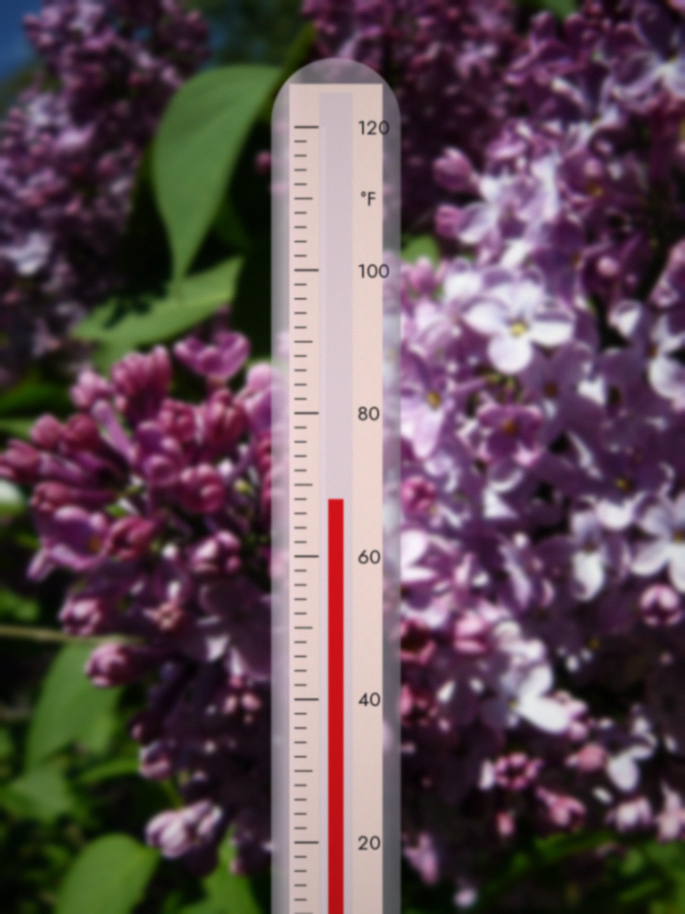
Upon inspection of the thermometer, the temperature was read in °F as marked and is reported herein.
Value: 68 °F
